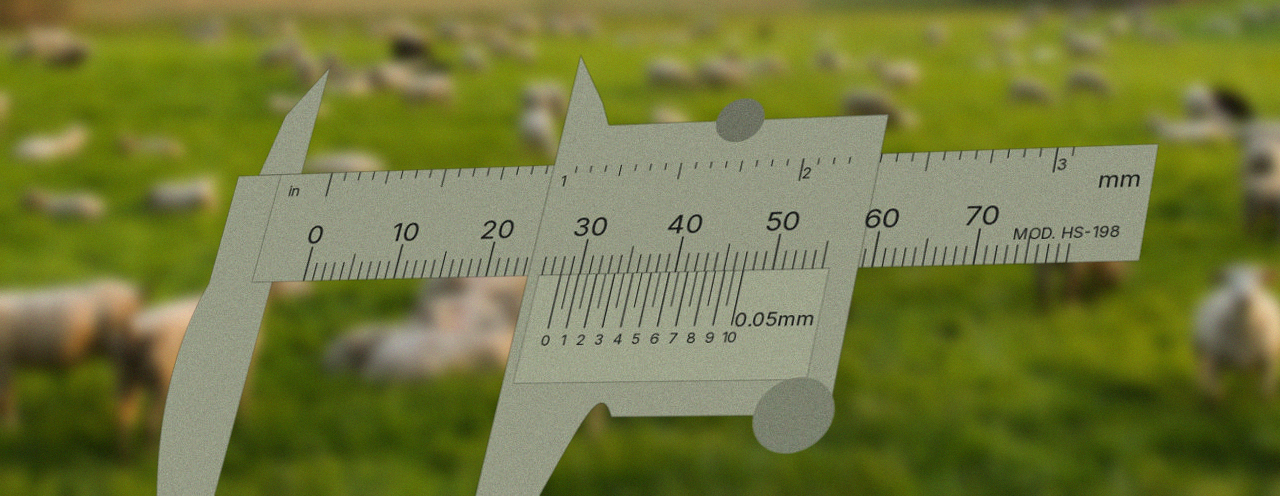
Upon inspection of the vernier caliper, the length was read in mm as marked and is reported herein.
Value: 28.0 mm
